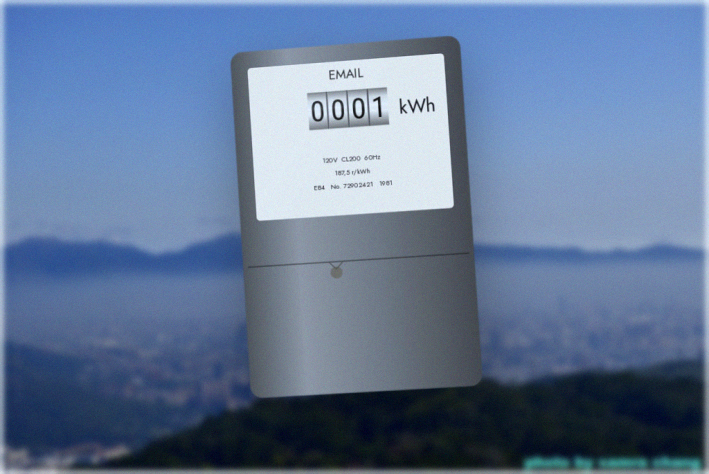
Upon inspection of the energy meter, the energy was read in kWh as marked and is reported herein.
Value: 1 kWh
